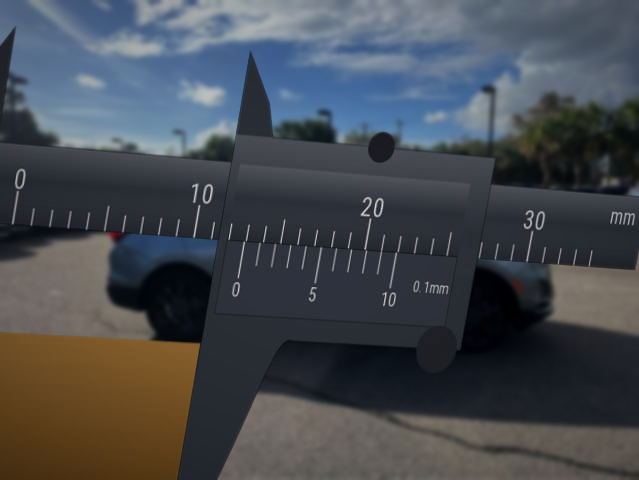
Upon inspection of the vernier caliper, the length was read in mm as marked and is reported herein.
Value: 12.9 mm
